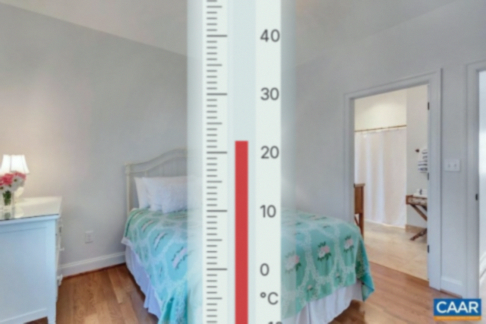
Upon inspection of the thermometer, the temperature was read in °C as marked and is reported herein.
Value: 22 °C
